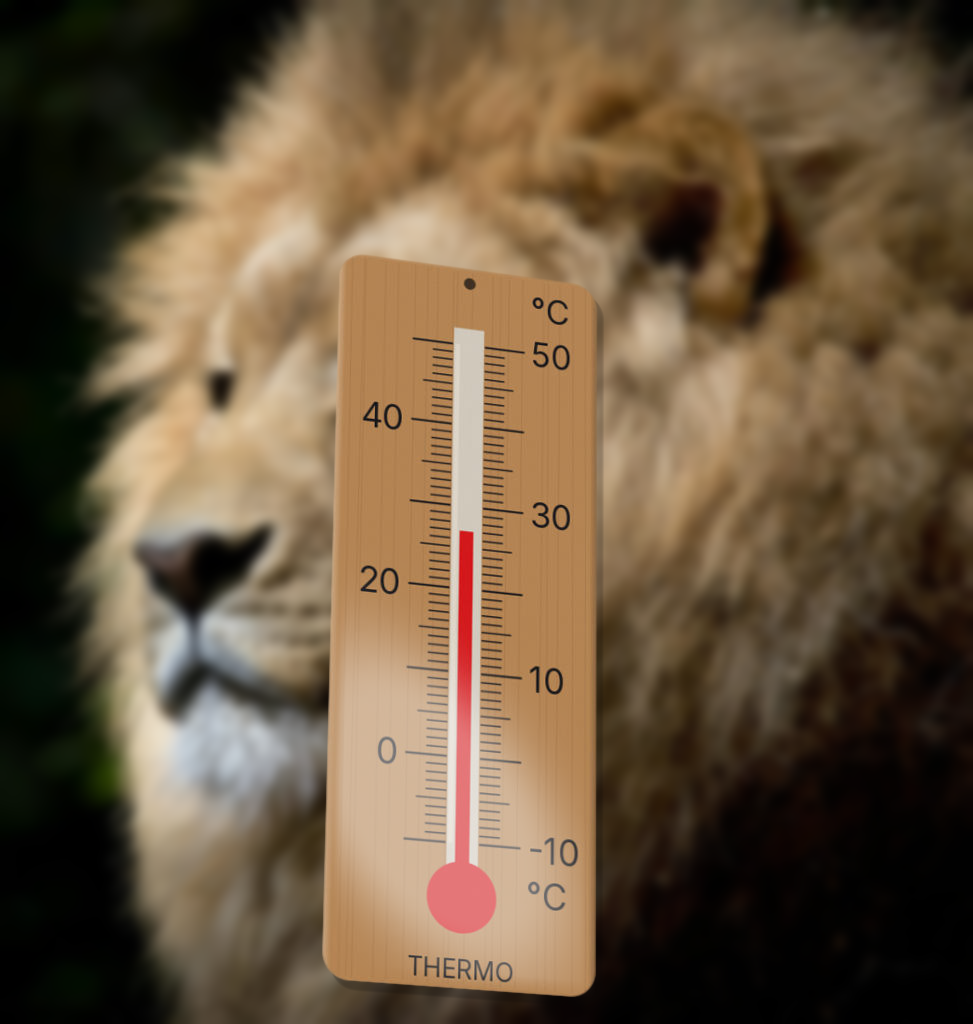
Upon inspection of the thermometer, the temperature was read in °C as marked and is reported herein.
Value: 27 °C
